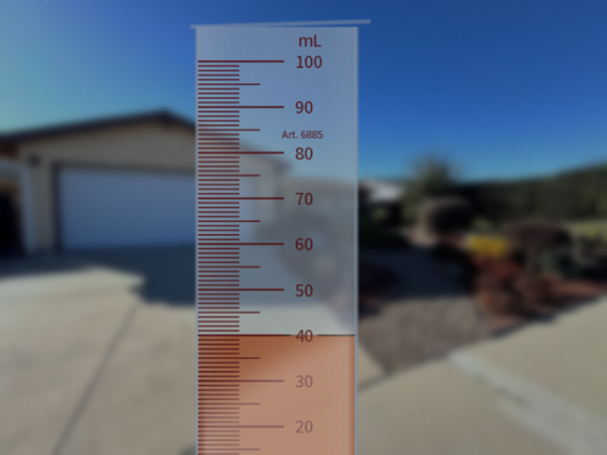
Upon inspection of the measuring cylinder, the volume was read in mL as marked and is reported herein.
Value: 40 mL
